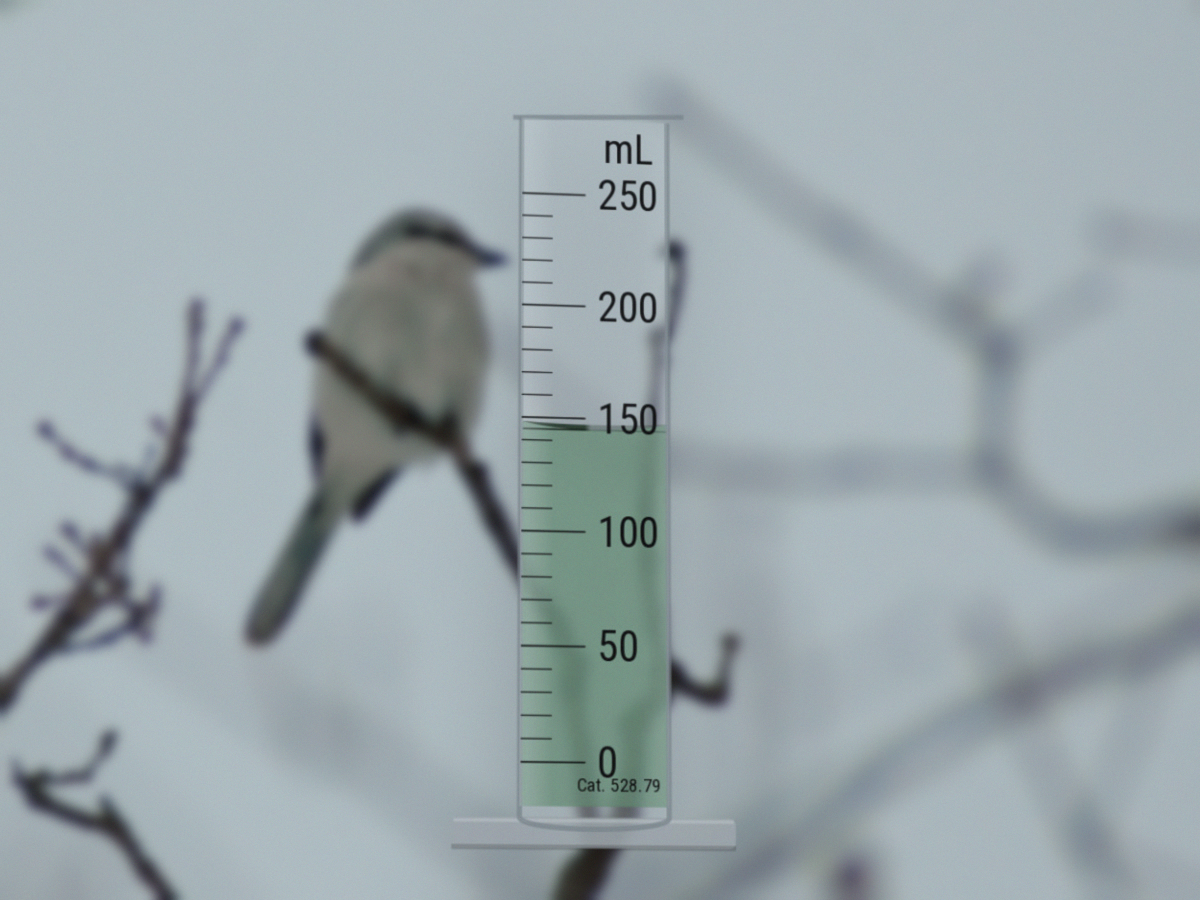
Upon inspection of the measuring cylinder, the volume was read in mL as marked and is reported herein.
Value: 145 mL
